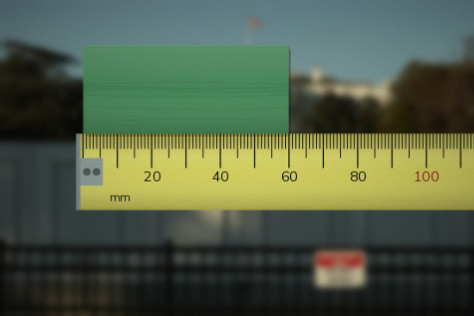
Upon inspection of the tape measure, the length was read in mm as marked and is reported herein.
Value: 60 mm
